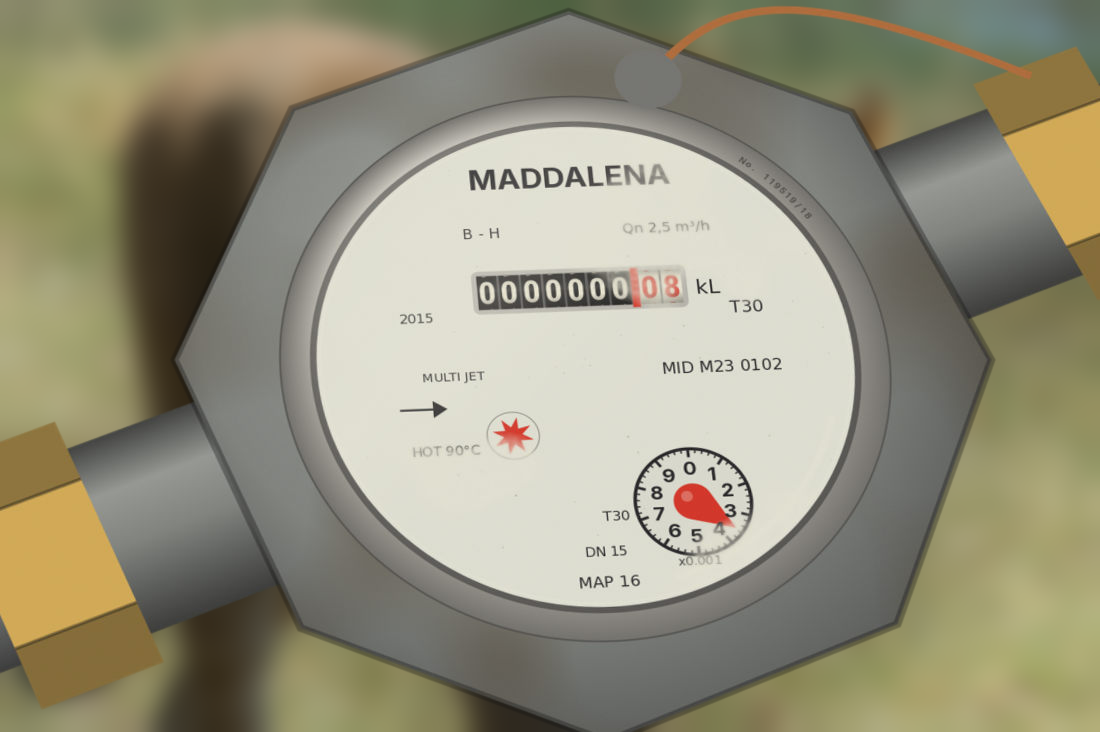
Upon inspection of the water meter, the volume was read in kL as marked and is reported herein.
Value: 0.083 kL
